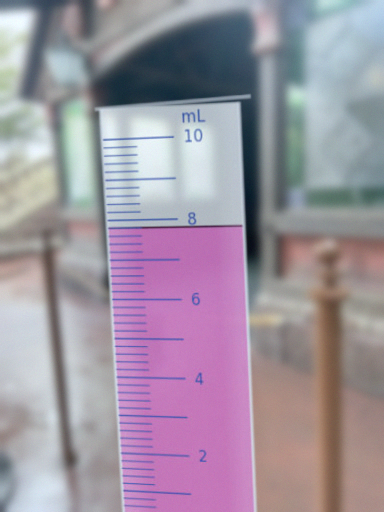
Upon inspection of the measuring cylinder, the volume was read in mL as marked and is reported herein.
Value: 7.8 mL
